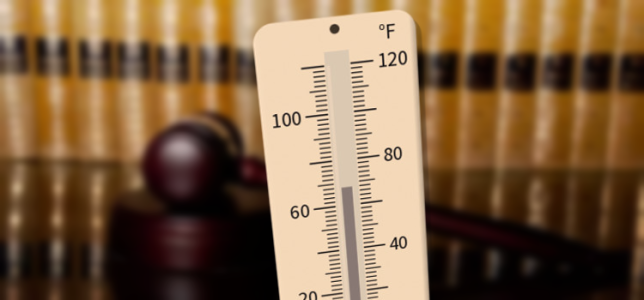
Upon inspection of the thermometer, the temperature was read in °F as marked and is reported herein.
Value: 68 °F
